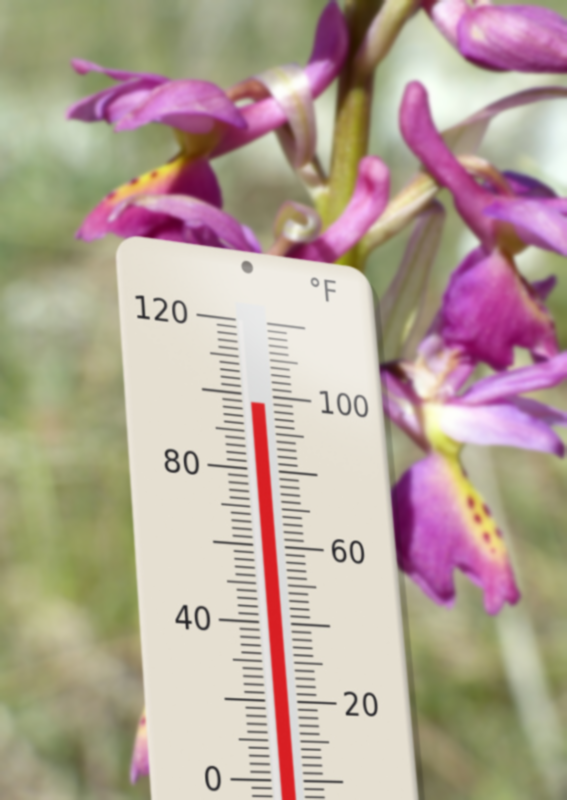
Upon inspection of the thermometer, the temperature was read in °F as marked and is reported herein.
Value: 98 °F
